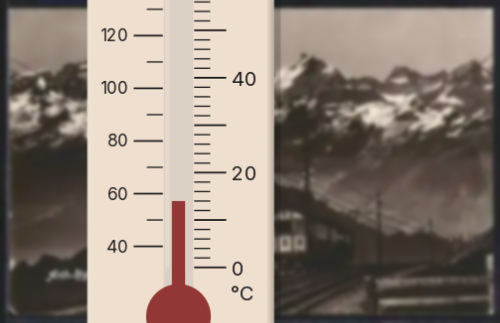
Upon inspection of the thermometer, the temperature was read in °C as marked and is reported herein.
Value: 14 °C
